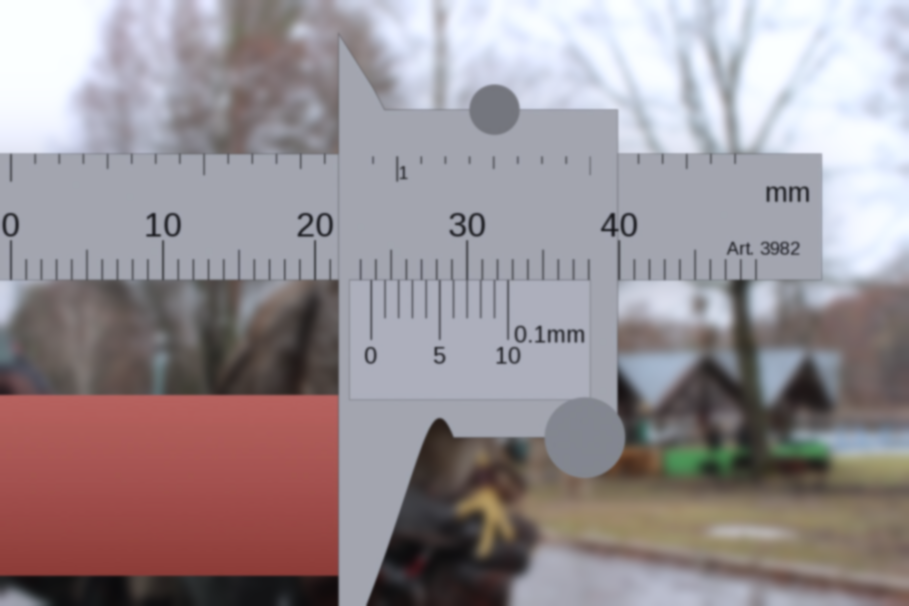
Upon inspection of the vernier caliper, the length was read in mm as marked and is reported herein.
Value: 23.7 mm
